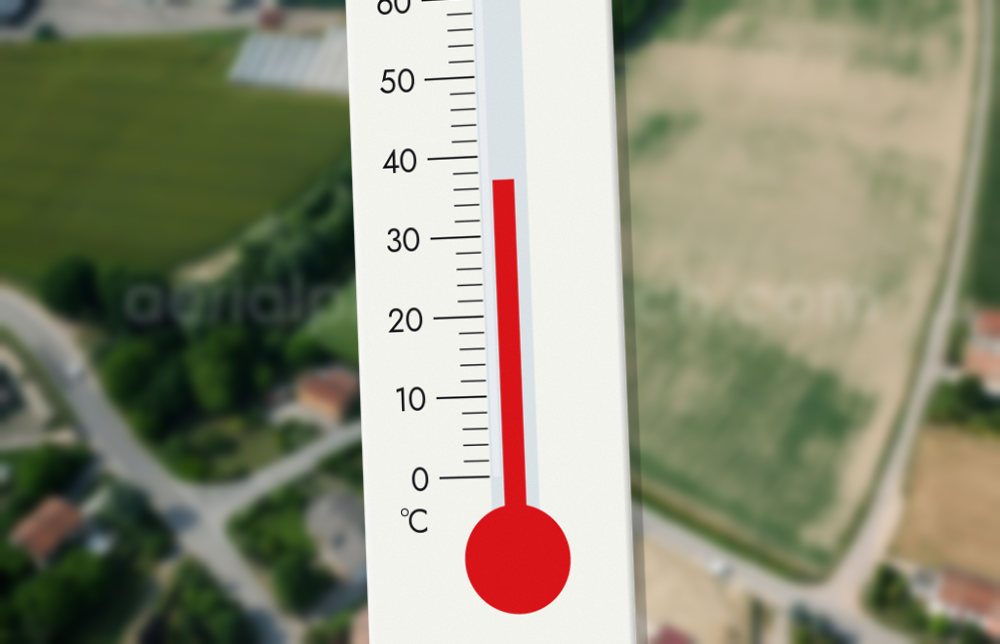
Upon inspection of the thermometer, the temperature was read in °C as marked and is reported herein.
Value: 37 °C
